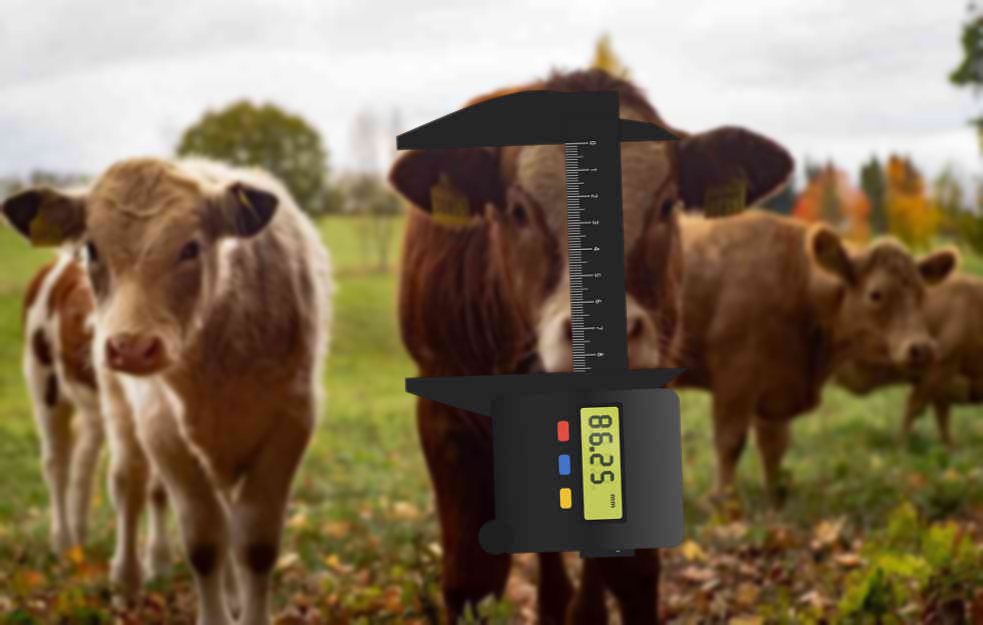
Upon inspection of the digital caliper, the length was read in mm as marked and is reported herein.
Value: 86.25 mm
